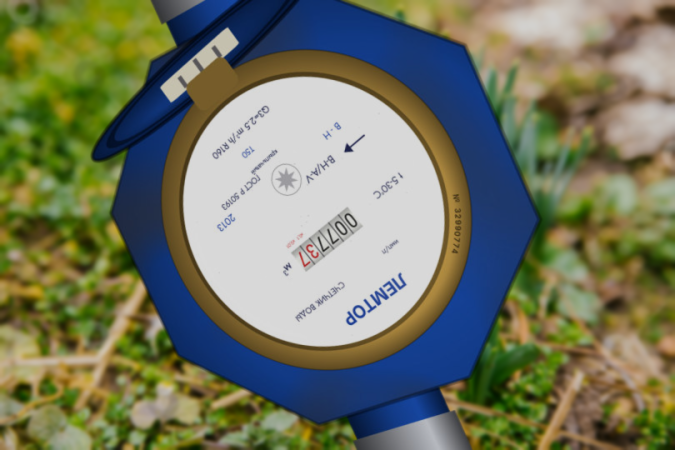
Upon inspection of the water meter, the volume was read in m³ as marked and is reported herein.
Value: 77.37 m³
